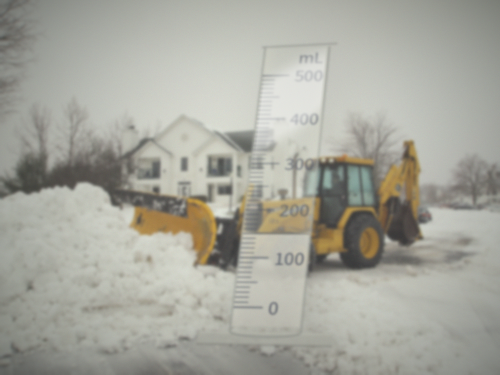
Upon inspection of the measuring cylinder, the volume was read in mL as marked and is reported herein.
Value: 150 mL
